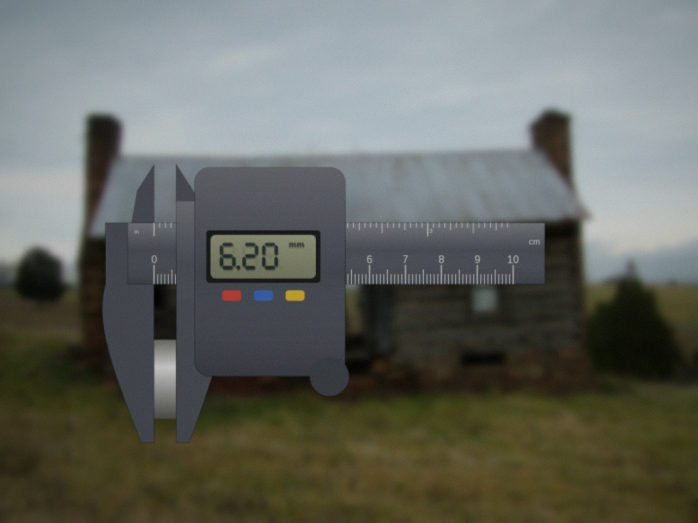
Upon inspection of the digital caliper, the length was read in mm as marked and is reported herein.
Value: 6.20 mm
